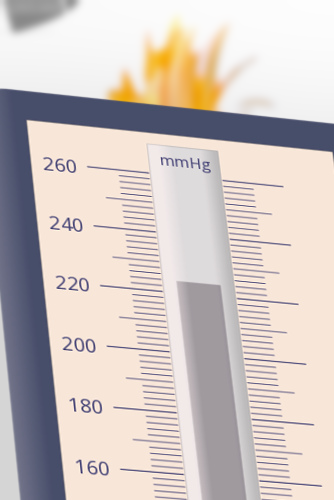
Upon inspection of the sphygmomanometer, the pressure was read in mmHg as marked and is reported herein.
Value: 224 mmHg
